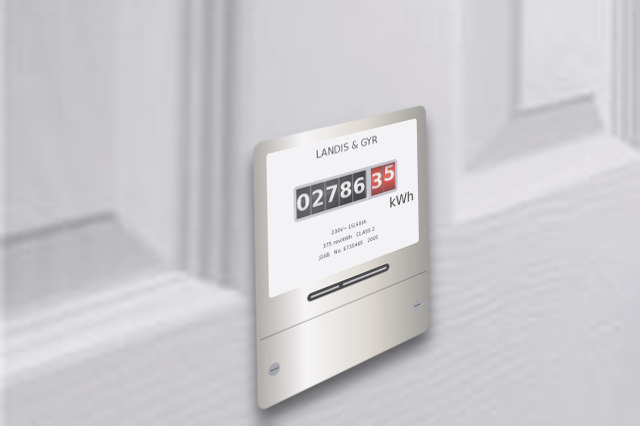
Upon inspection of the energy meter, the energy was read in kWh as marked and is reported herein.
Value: 2786.35 kWh
